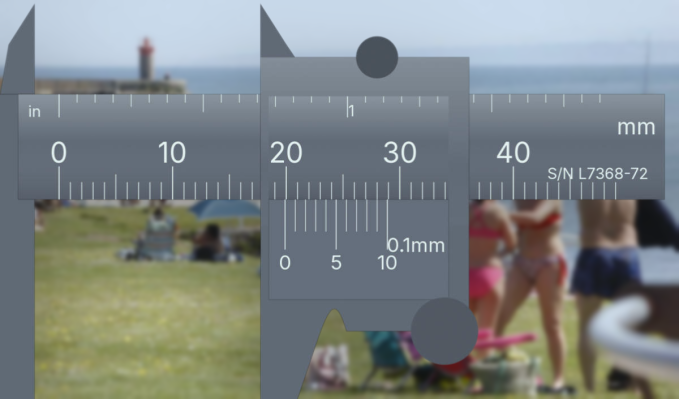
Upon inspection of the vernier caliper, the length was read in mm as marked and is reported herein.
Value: 19.9 mm
